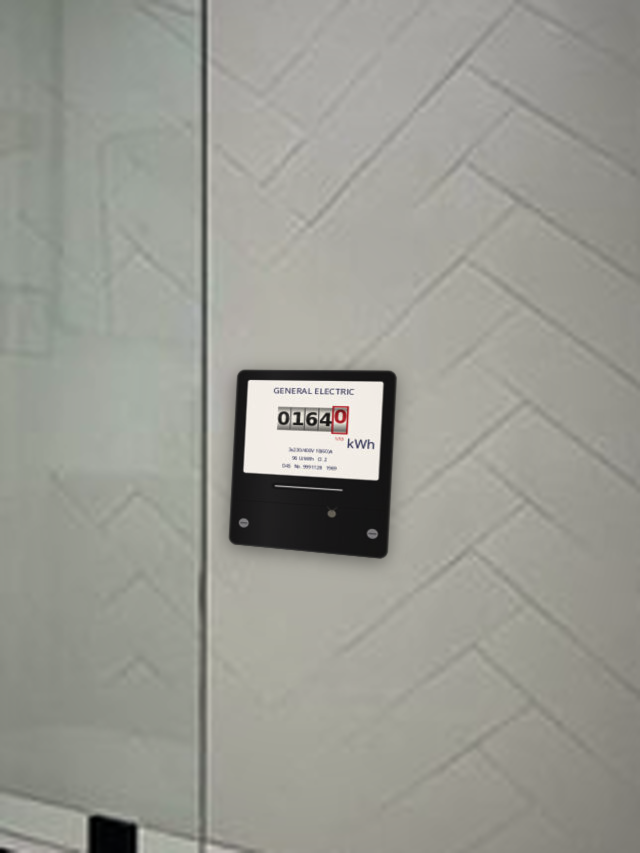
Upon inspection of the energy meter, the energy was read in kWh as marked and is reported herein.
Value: 164.0 kWh
